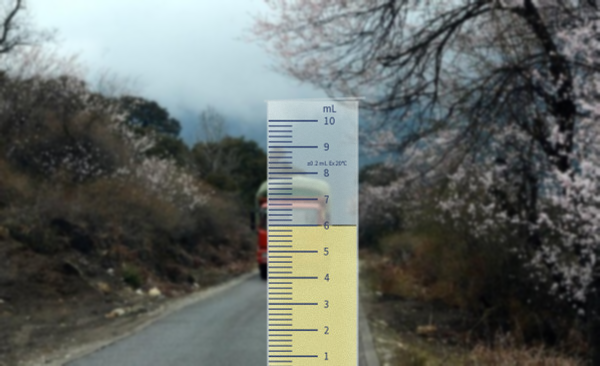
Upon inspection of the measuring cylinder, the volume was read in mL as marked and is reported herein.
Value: 6 mL
